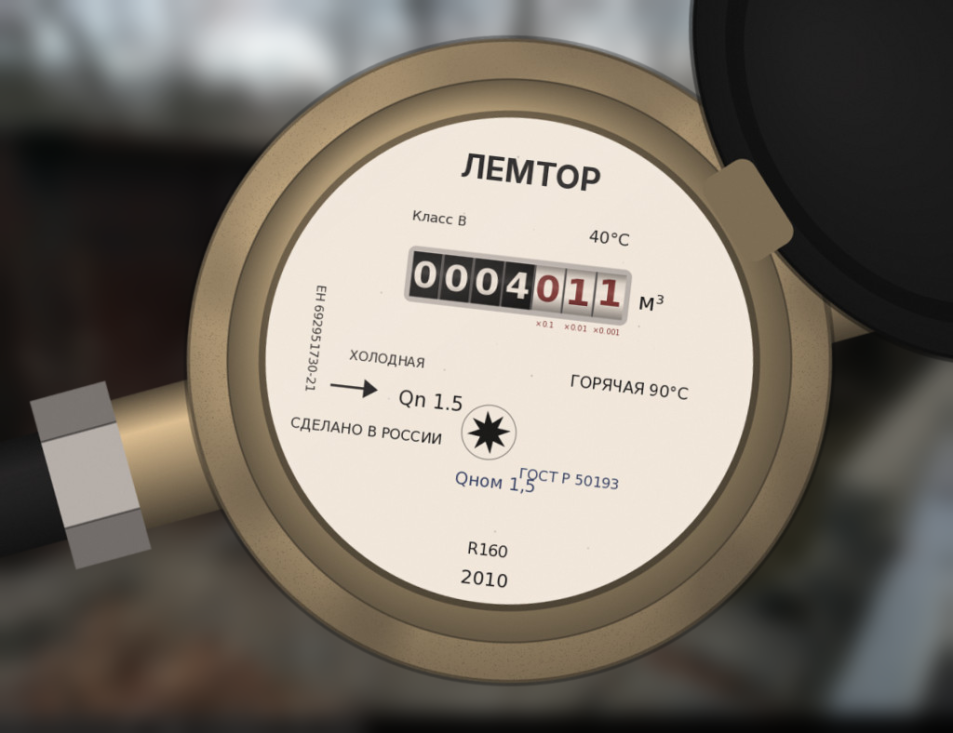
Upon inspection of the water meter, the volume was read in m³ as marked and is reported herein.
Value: 4.011 m³
